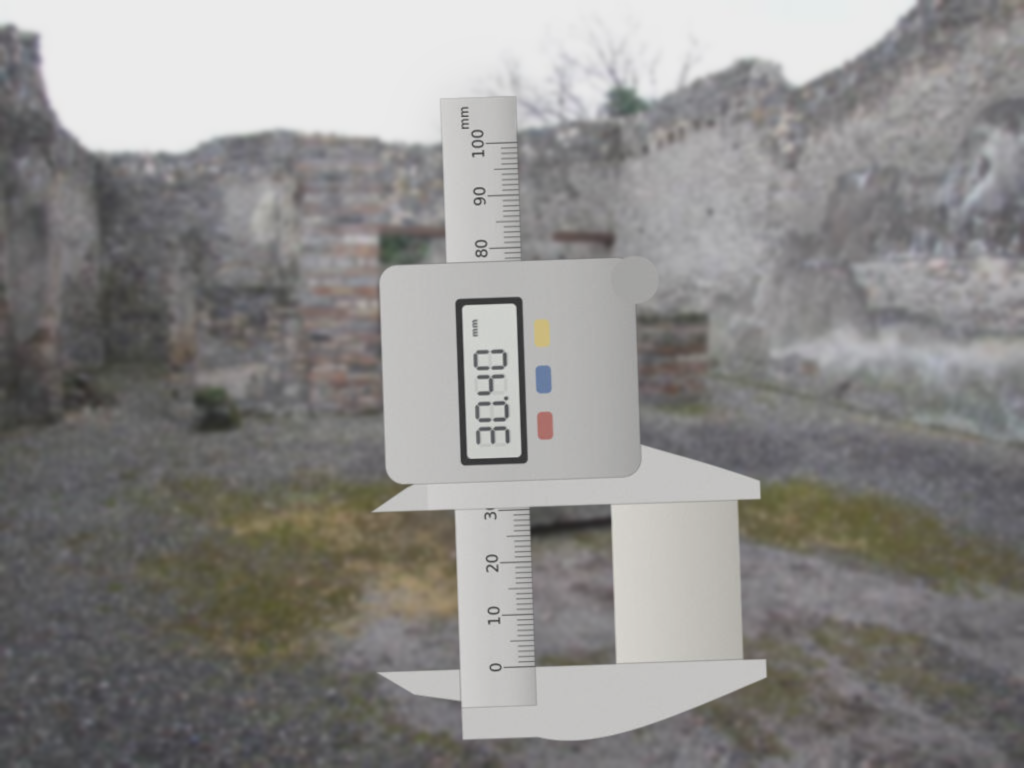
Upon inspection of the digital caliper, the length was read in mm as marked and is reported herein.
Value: 30.40 mm
